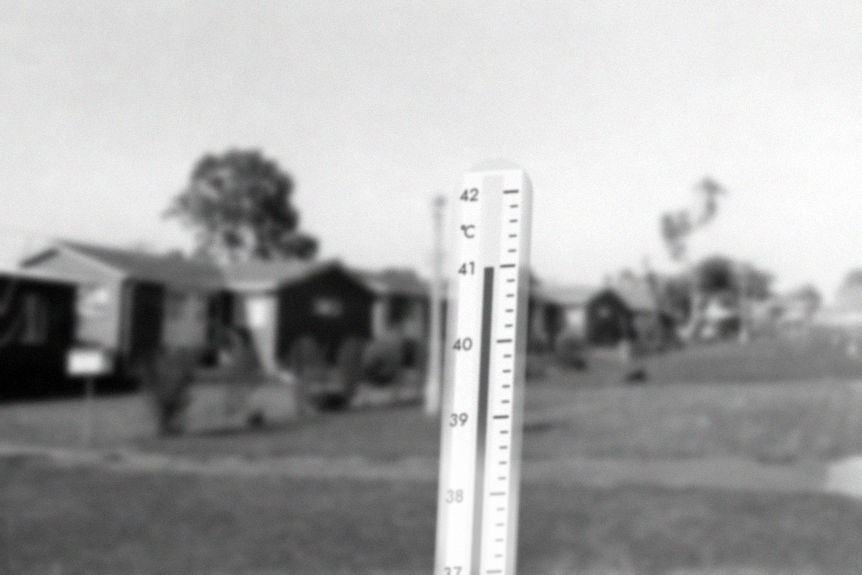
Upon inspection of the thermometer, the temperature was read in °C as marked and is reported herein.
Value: 41 °C
